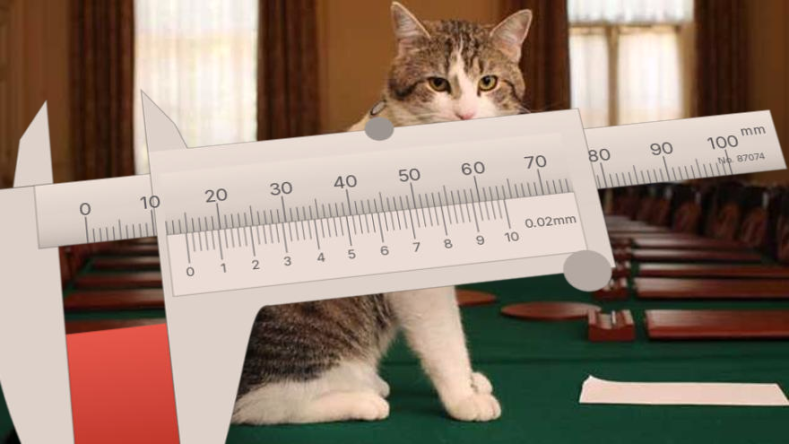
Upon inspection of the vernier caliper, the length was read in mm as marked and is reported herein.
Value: 14.8 mm
